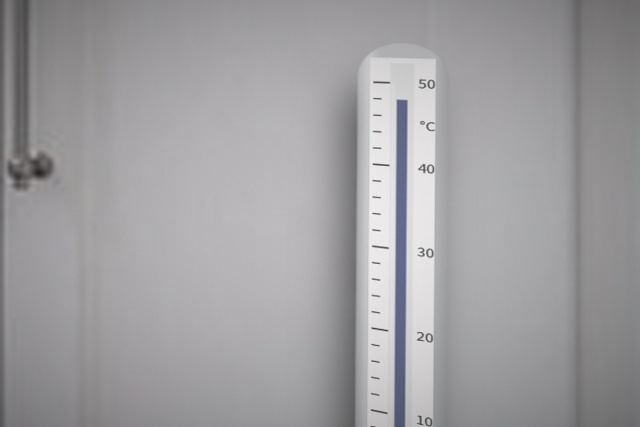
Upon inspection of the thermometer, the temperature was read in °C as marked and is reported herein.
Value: 48 °C
